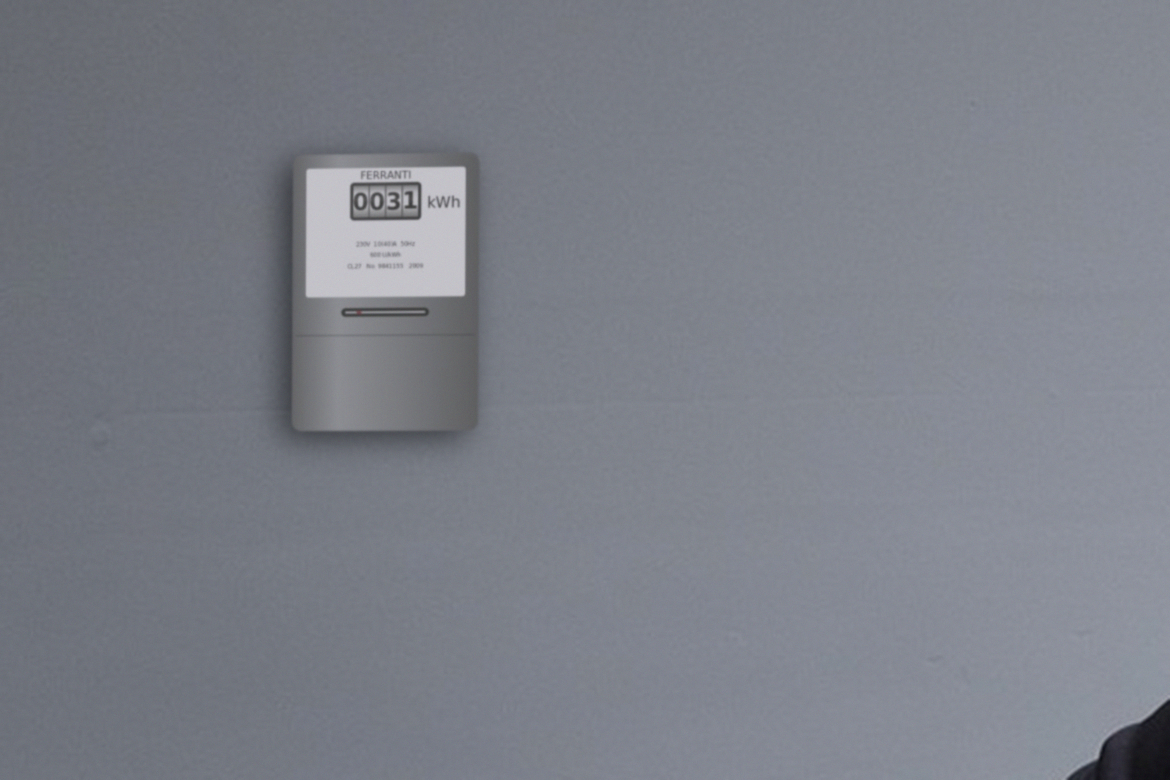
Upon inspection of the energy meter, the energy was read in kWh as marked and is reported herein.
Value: 31 kWh
